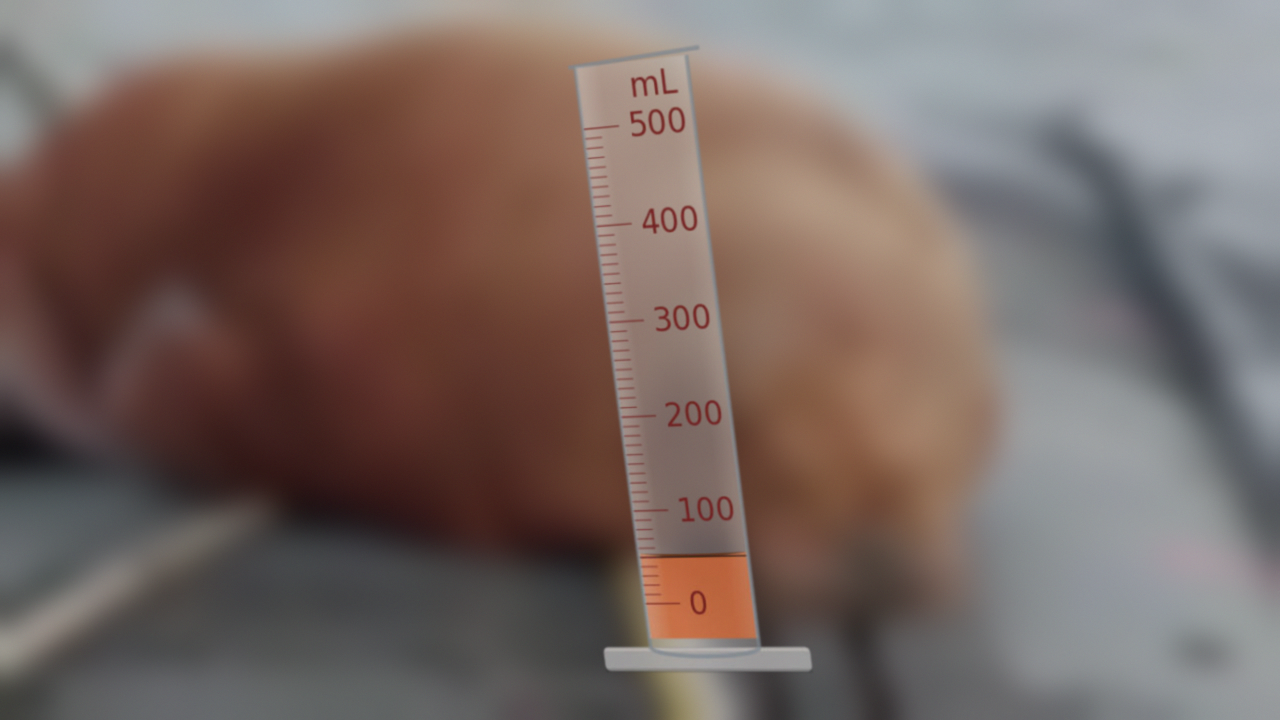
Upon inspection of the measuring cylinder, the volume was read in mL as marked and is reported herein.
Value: 50 mL
